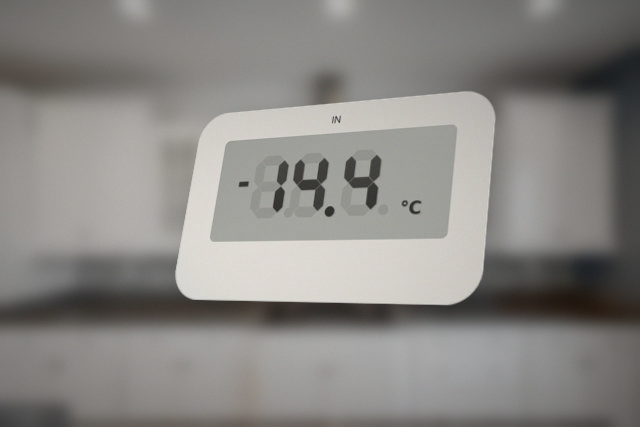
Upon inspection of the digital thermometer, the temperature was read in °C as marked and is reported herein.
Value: -14.4 °C
